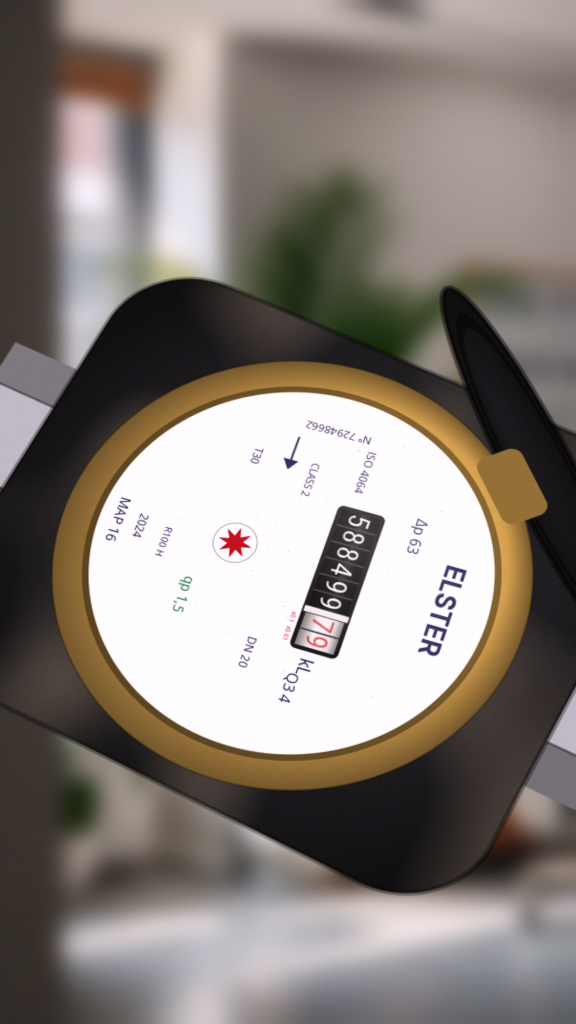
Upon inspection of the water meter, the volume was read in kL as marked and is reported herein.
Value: 588499.79 kL
